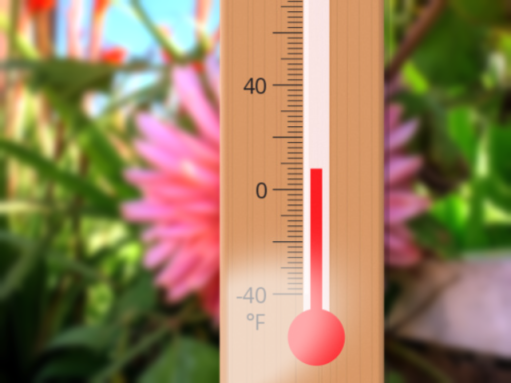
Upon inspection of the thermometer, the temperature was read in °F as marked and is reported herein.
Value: 8 °F
